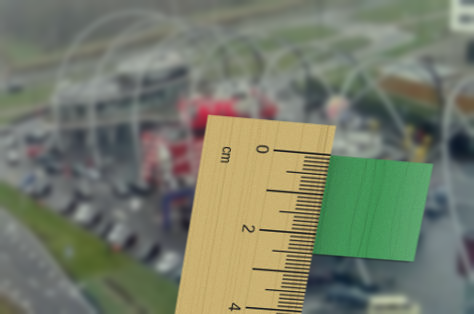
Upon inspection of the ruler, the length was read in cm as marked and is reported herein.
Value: 2.5 cm
